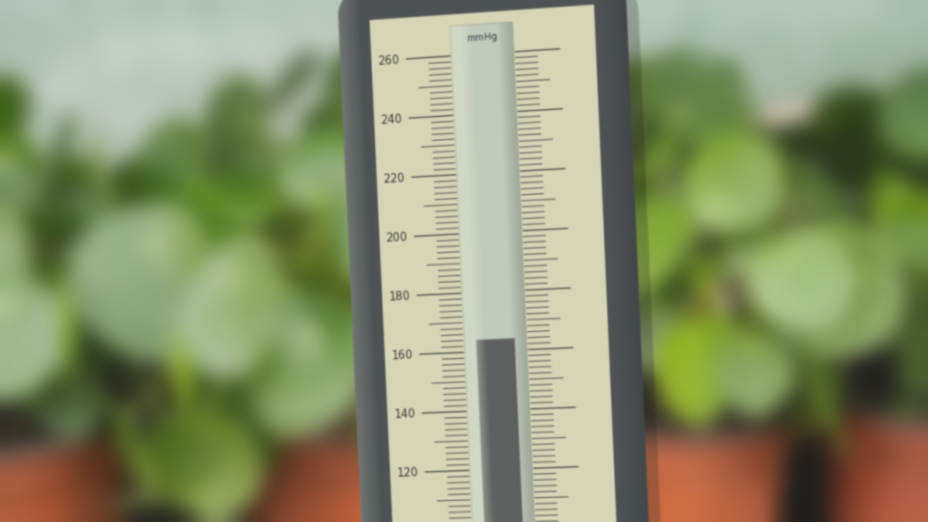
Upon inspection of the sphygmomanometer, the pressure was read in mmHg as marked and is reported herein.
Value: 164 mmHg
